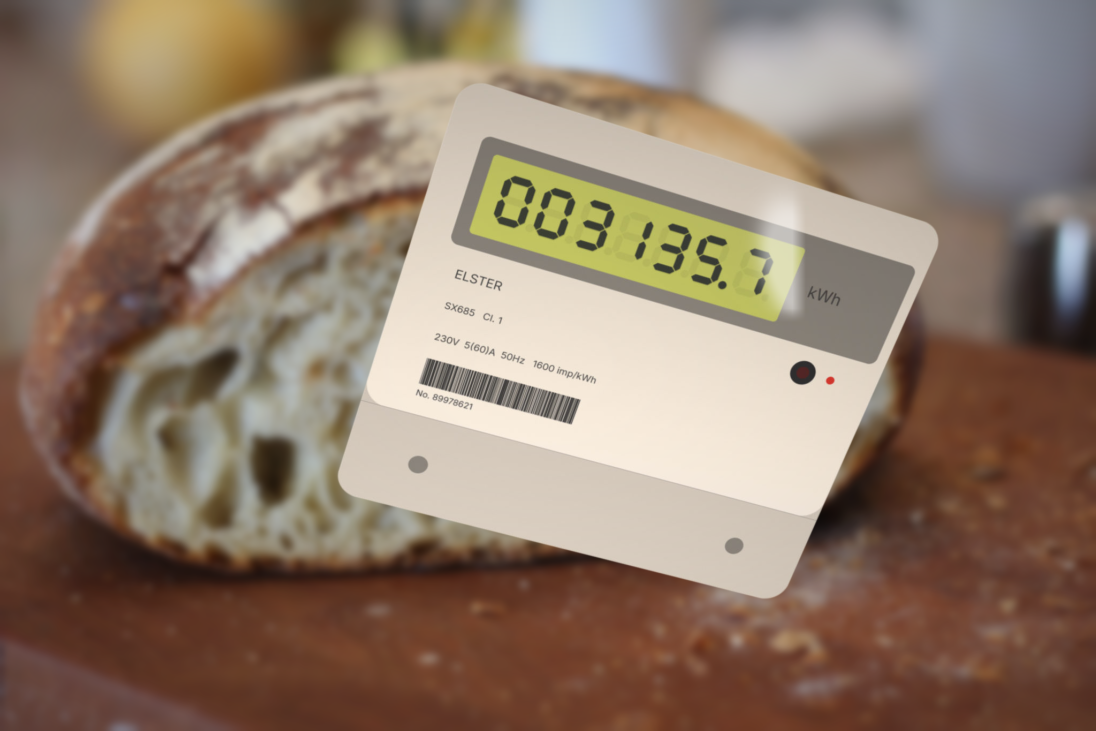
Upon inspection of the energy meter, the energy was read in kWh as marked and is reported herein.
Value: 3135.7 kWh
